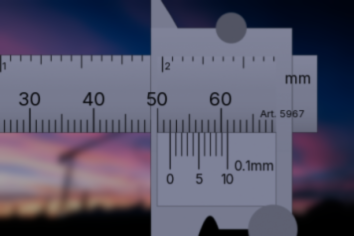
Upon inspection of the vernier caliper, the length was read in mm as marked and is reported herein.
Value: 52.0 mm
